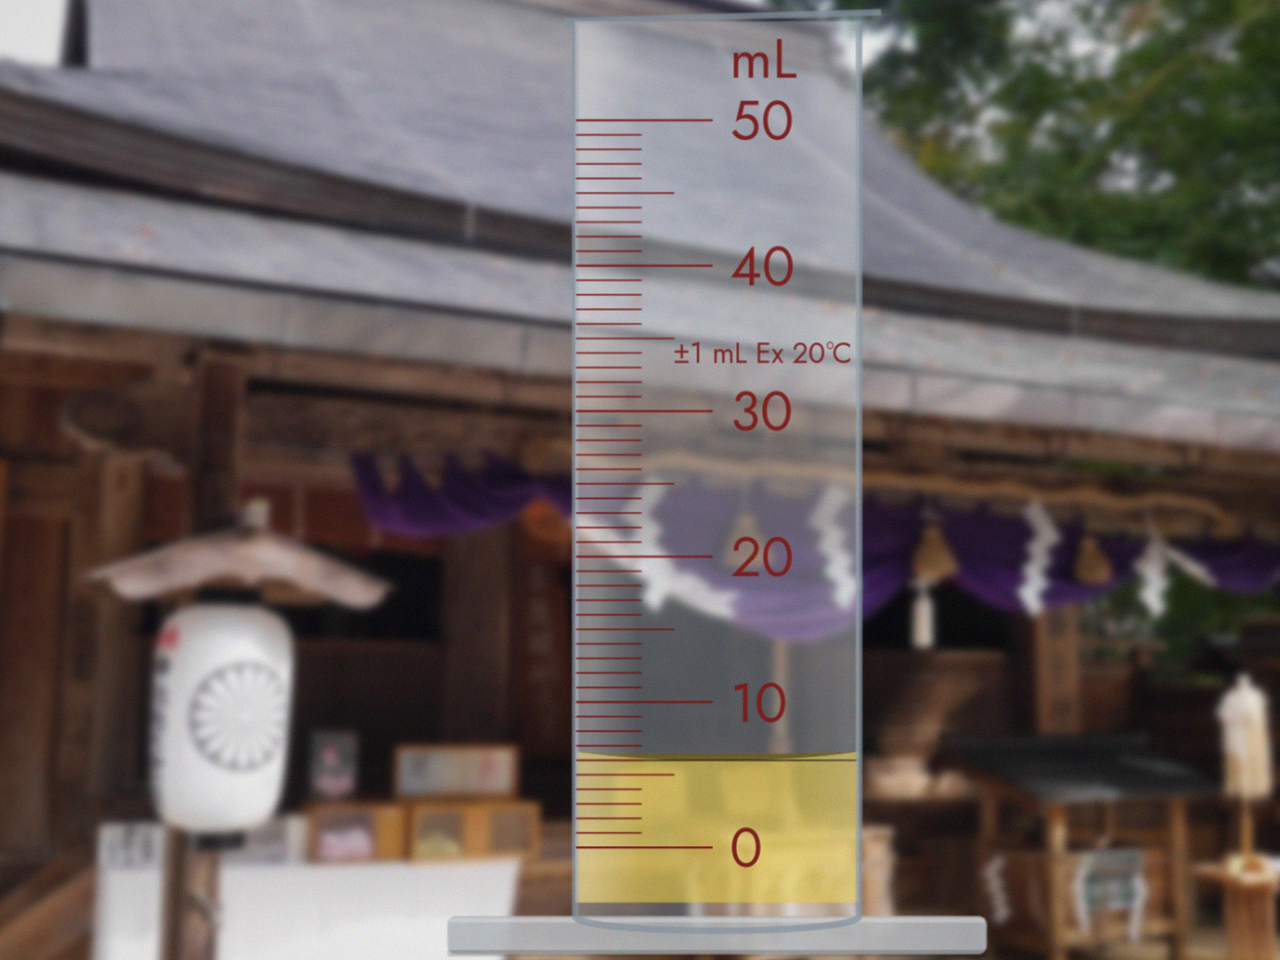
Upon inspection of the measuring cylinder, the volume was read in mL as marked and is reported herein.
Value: 6 mL
